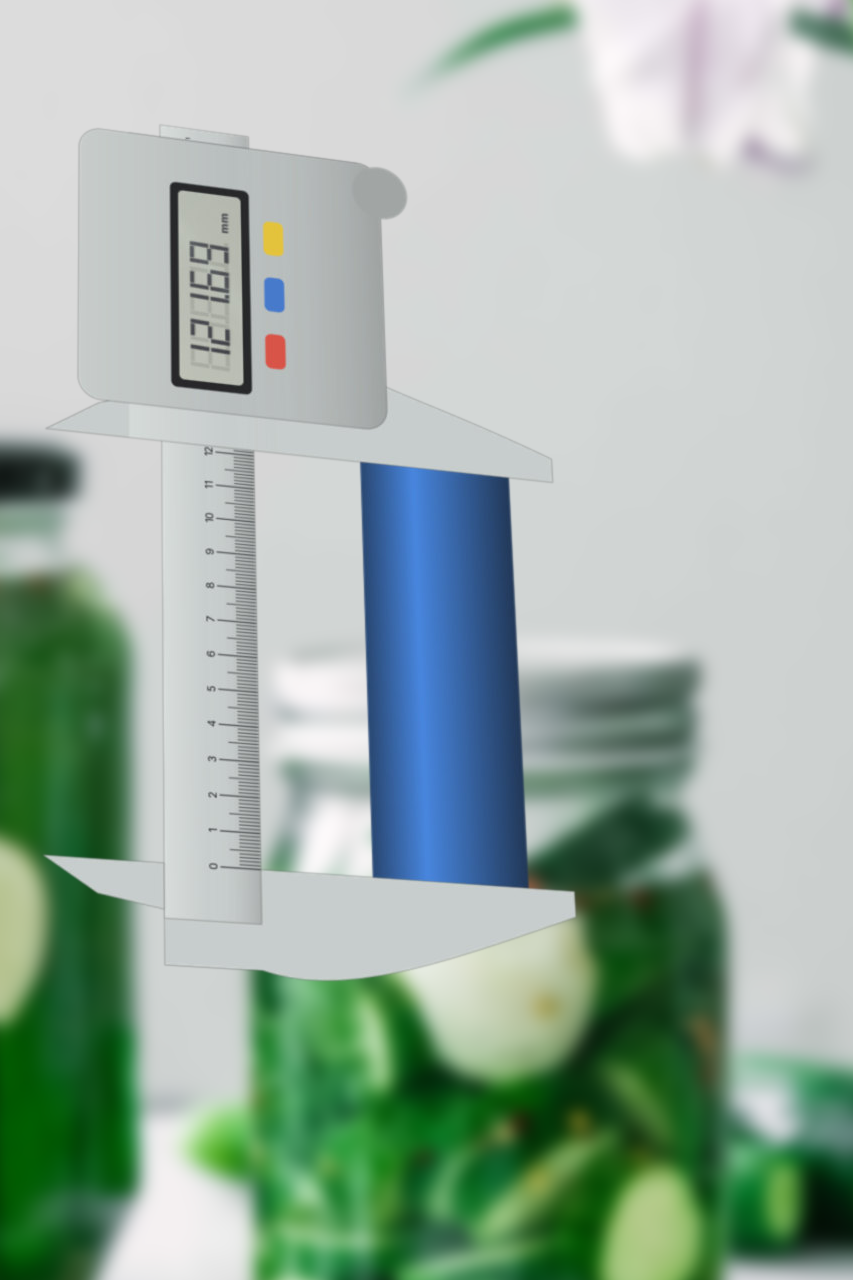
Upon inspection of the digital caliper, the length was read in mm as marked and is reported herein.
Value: 121.69 mm
